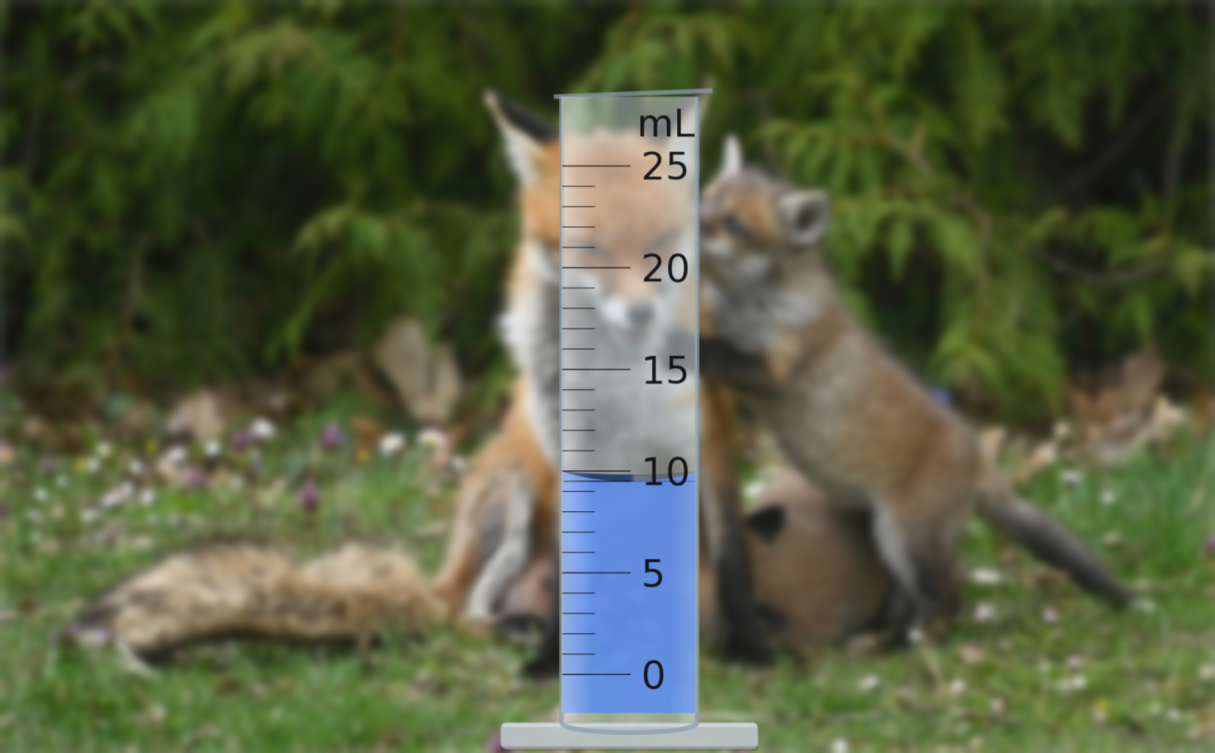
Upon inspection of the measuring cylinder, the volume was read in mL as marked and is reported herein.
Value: 9.5 mL
